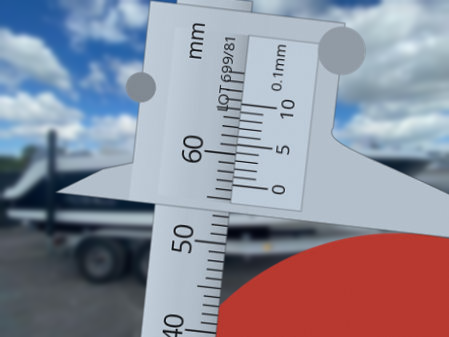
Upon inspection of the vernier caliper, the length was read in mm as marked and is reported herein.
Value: 56.6 mm
